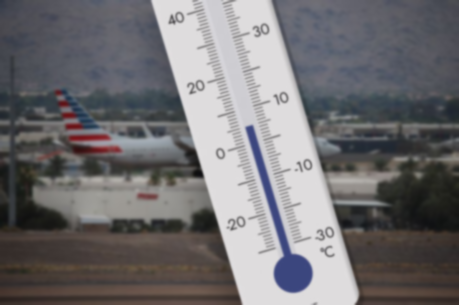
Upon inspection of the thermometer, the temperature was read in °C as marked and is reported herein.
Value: 5 °C
